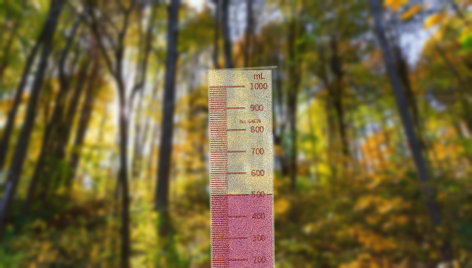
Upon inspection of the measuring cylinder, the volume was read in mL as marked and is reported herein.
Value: 500 mL
